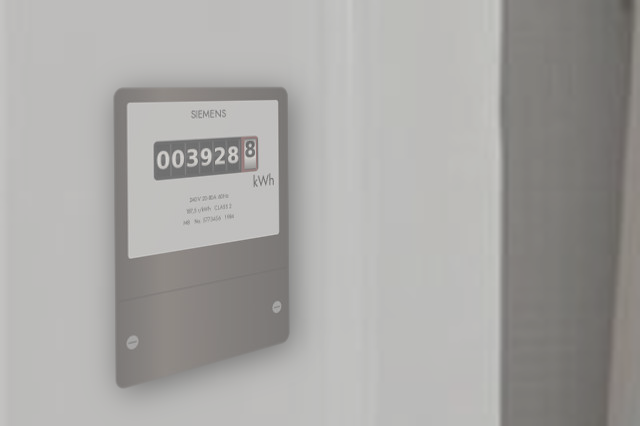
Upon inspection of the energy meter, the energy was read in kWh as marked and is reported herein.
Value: 3928.8 kWh
